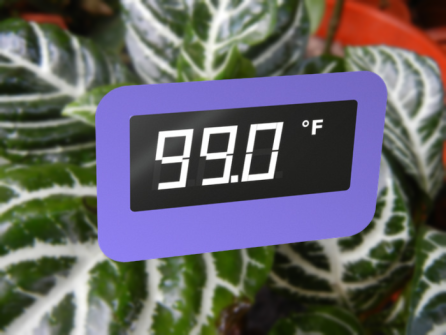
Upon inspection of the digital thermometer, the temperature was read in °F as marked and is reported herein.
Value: 99.0 °F
